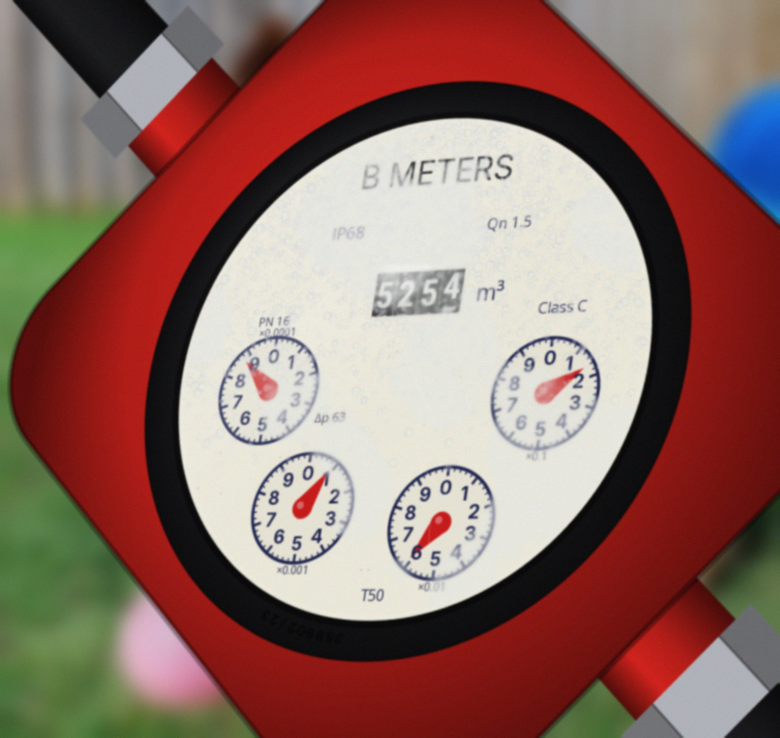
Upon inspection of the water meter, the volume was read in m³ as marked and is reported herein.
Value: 5254.1608 m³
